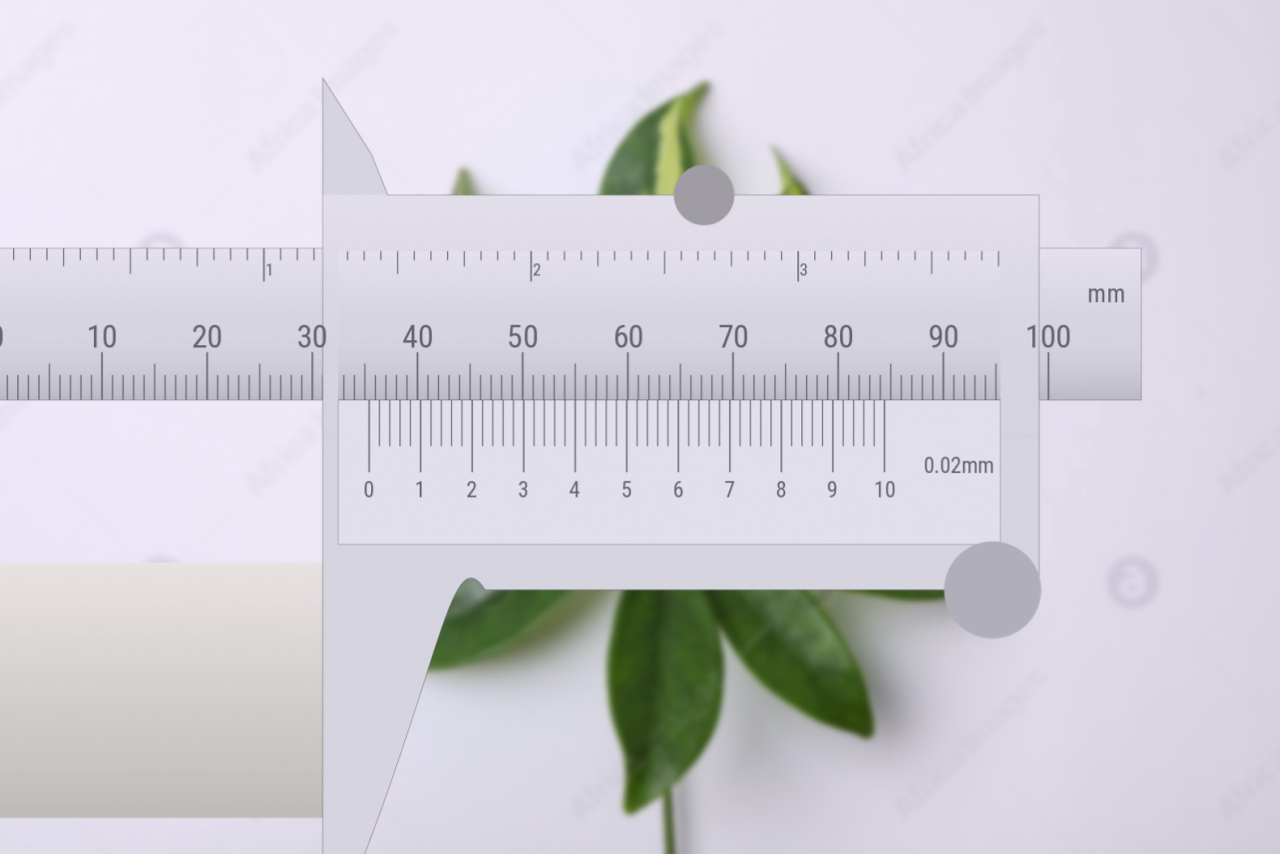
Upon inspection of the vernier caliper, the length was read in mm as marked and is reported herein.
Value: 35.4 mm
